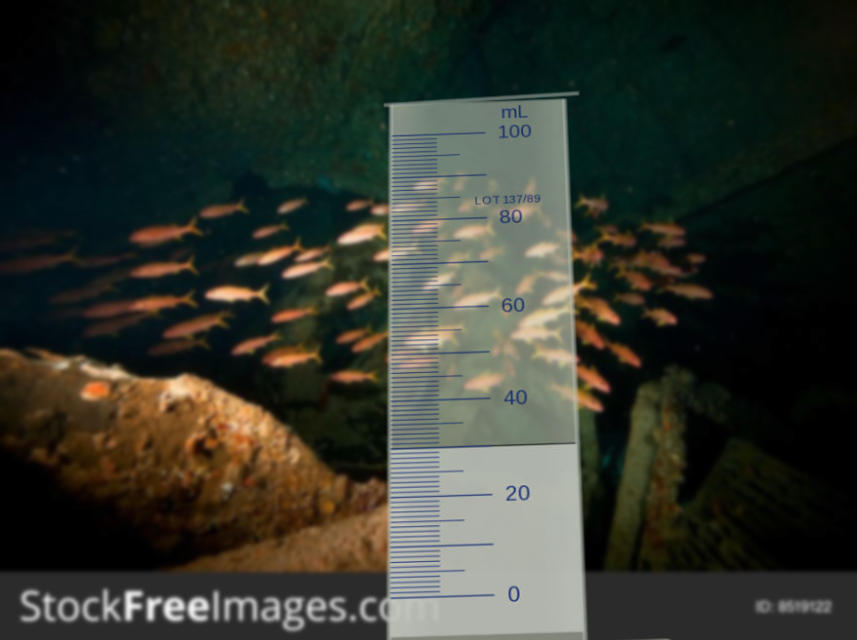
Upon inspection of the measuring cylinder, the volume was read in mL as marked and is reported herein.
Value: 30 mL
